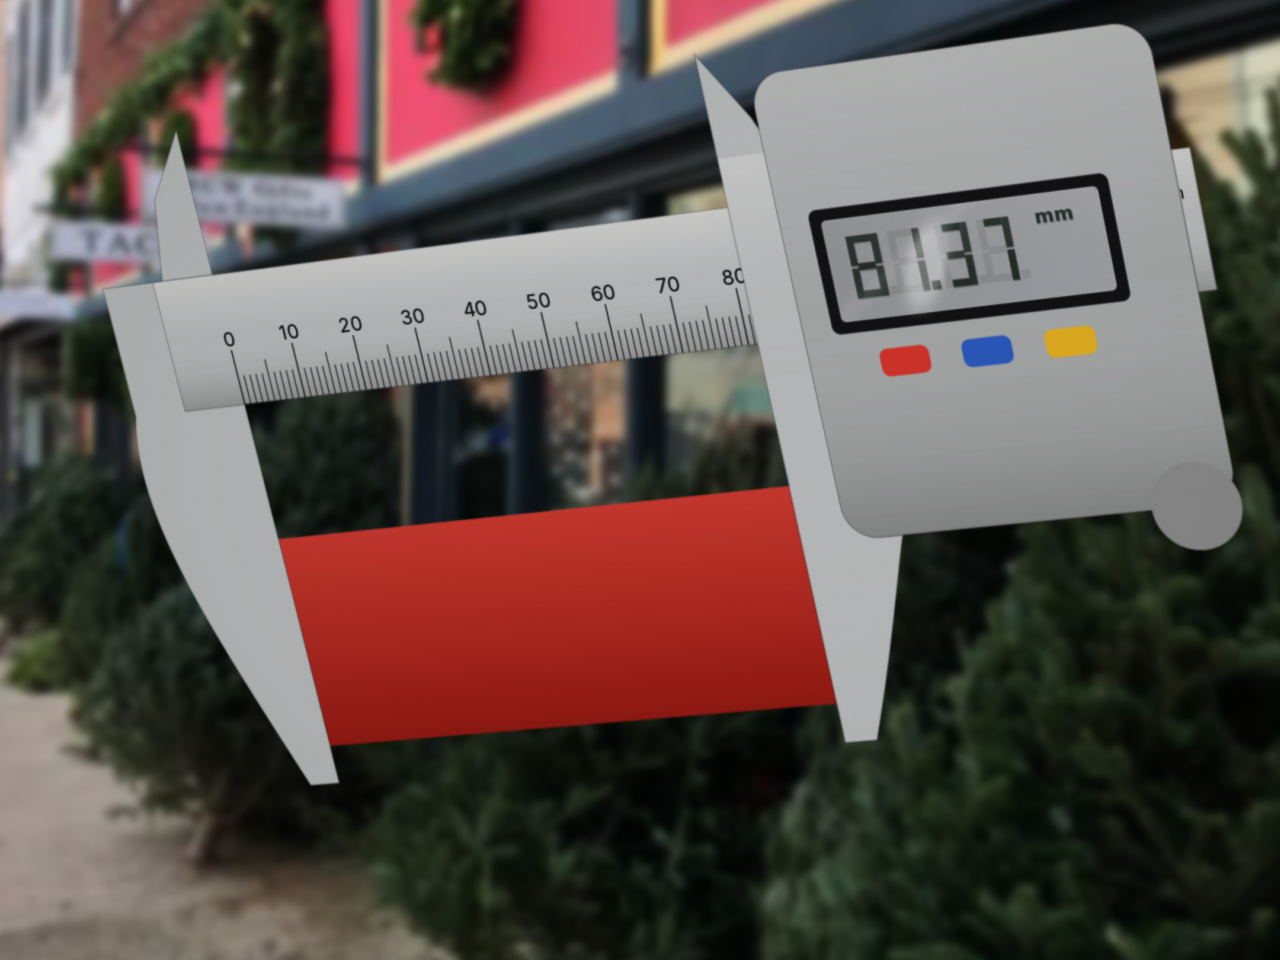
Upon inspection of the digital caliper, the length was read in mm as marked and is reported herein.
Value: 81.37 mm
